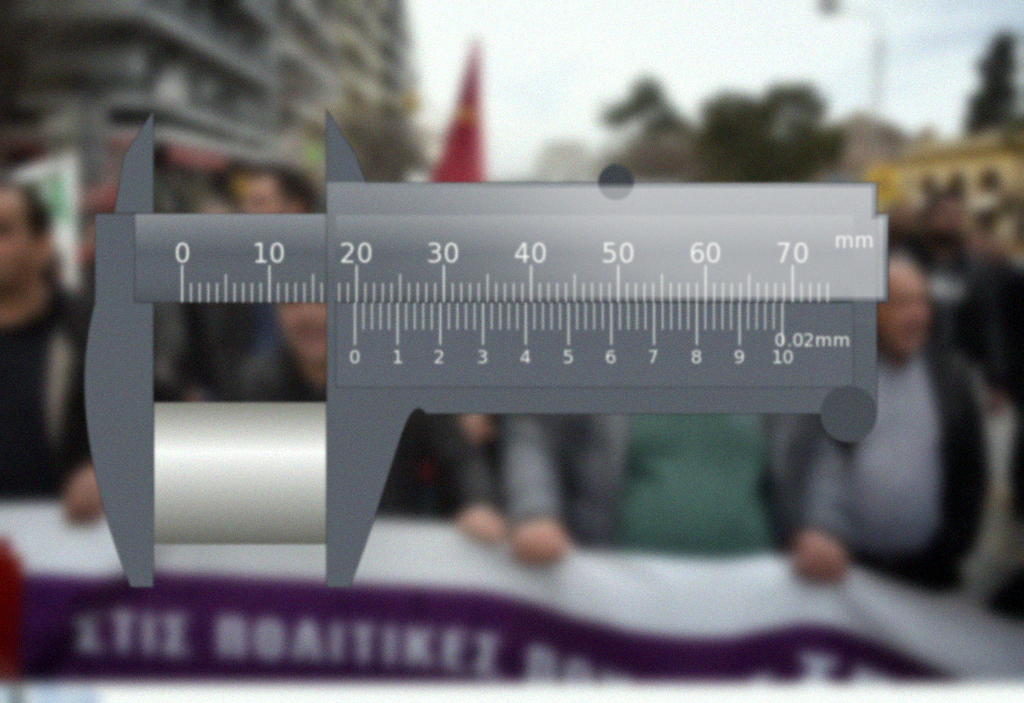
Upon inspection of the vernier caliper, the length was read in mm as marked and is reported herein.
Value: 19.8 mm
